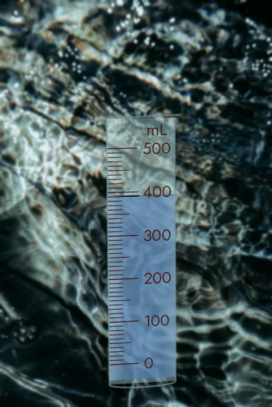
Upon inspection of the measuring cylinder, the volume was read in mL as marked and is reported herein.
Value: 390 mL
